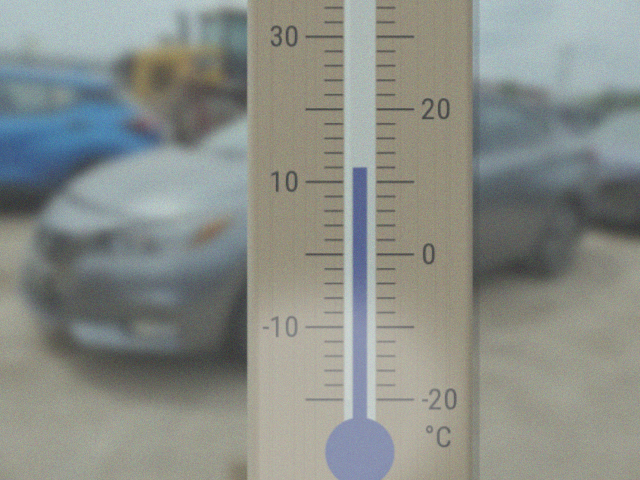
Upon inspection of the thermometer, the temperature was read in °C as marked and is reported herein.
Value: 12 °C
